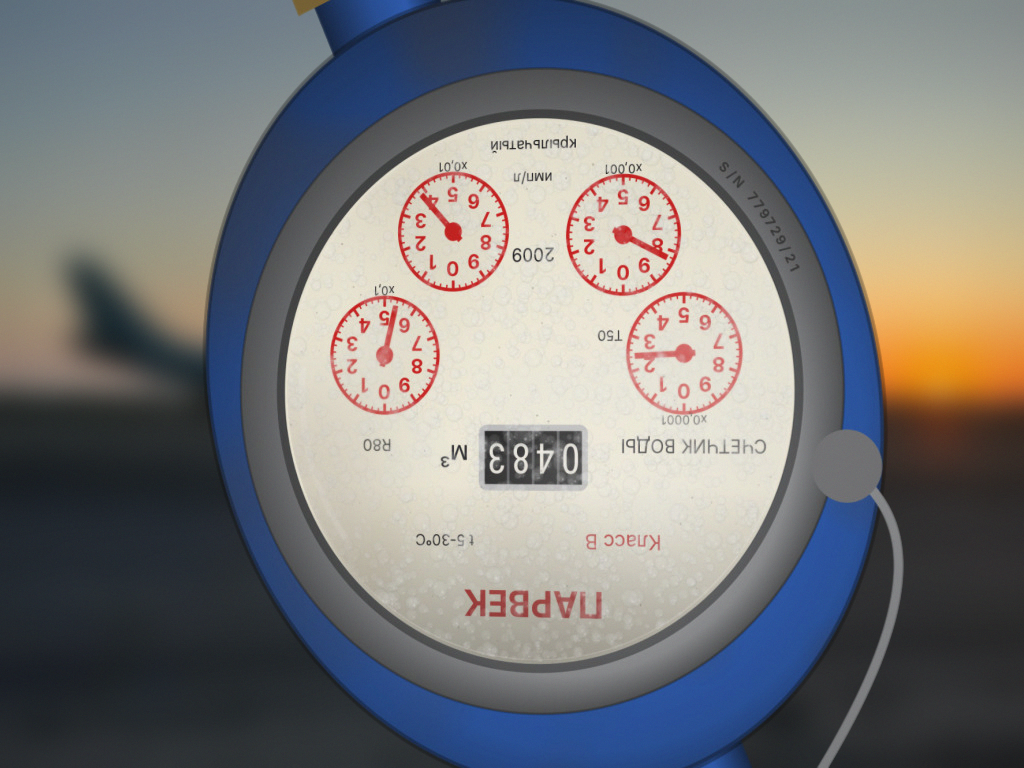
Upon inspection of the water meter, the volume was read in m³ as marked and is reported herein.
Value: 483.5382 m³
